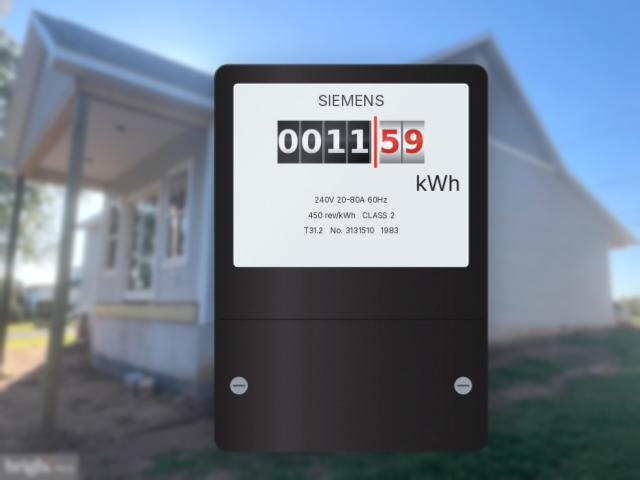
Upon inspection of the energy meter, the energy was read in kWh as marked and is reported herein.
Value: 11.59 kWh
